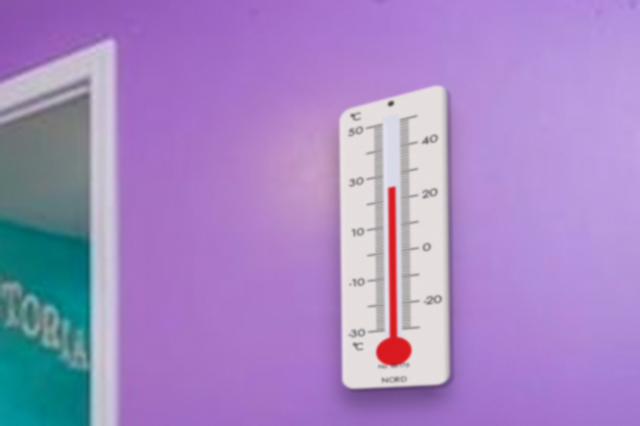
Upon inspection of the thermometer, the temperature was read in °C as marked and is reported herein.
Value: 25 °C
